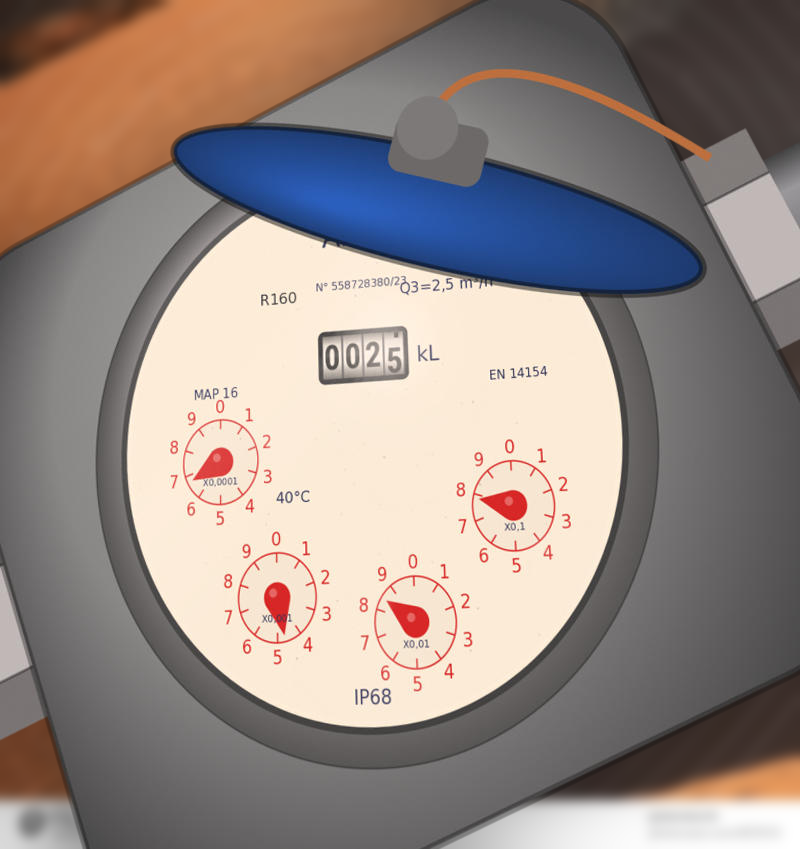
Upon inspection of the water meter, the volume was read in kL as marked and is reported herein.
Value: 24.7846 kL
